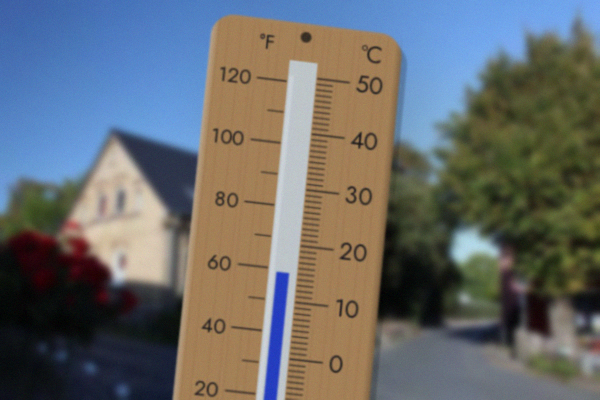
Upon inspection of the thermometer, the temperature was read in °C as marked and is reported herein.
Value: 15 °C
